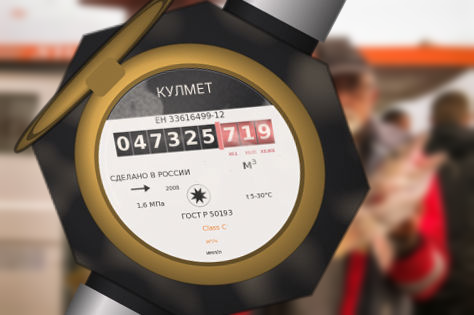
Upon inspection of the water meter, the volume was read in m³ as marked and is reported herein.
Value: 47325.719 m³
